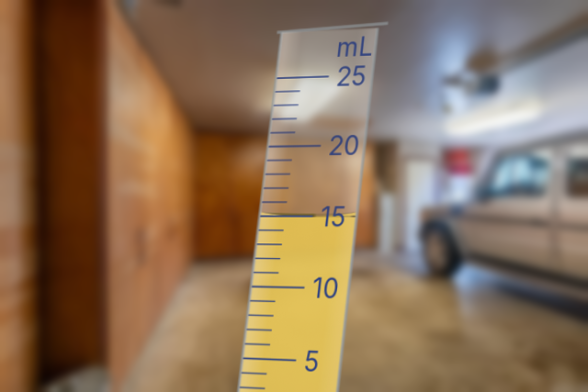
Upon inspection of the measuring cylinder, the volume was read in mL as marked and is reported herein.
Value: 15 mL
